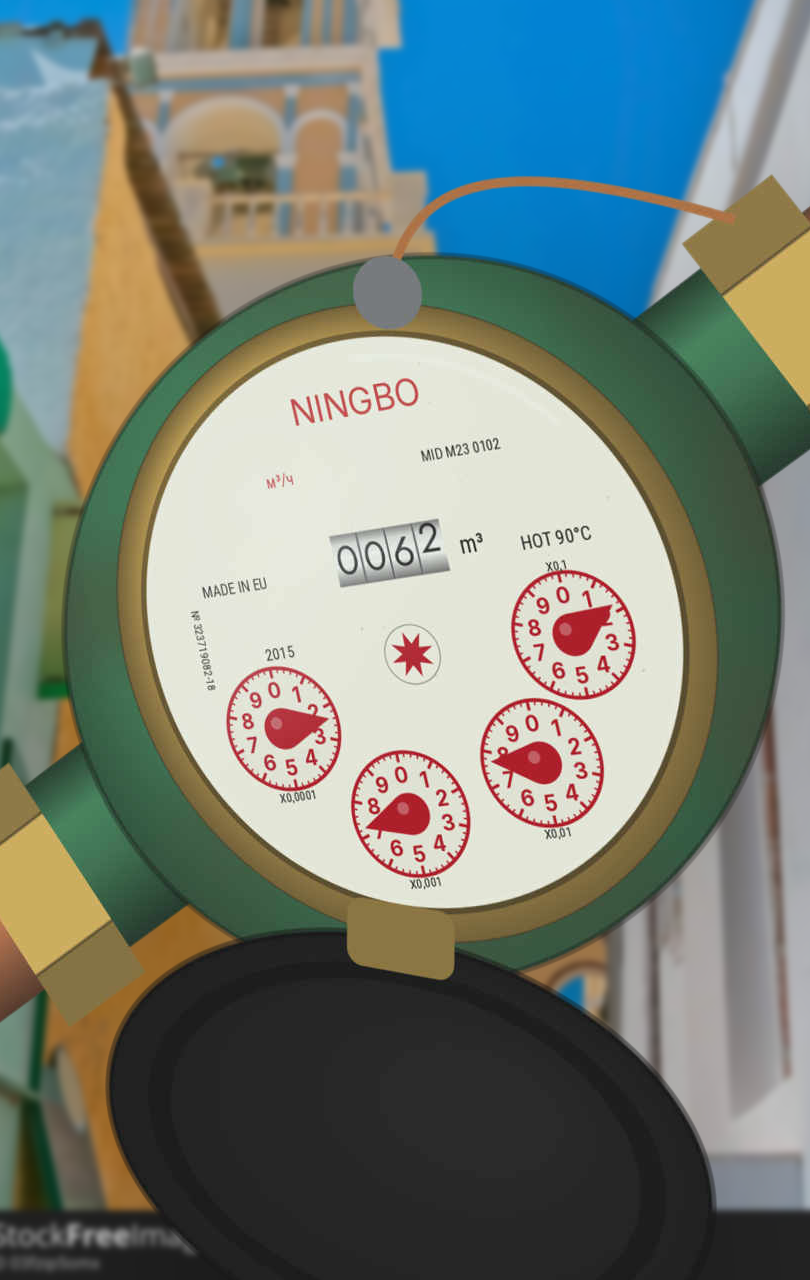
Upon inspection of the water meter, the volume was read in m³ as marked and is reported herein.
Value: 62.1772 m³
